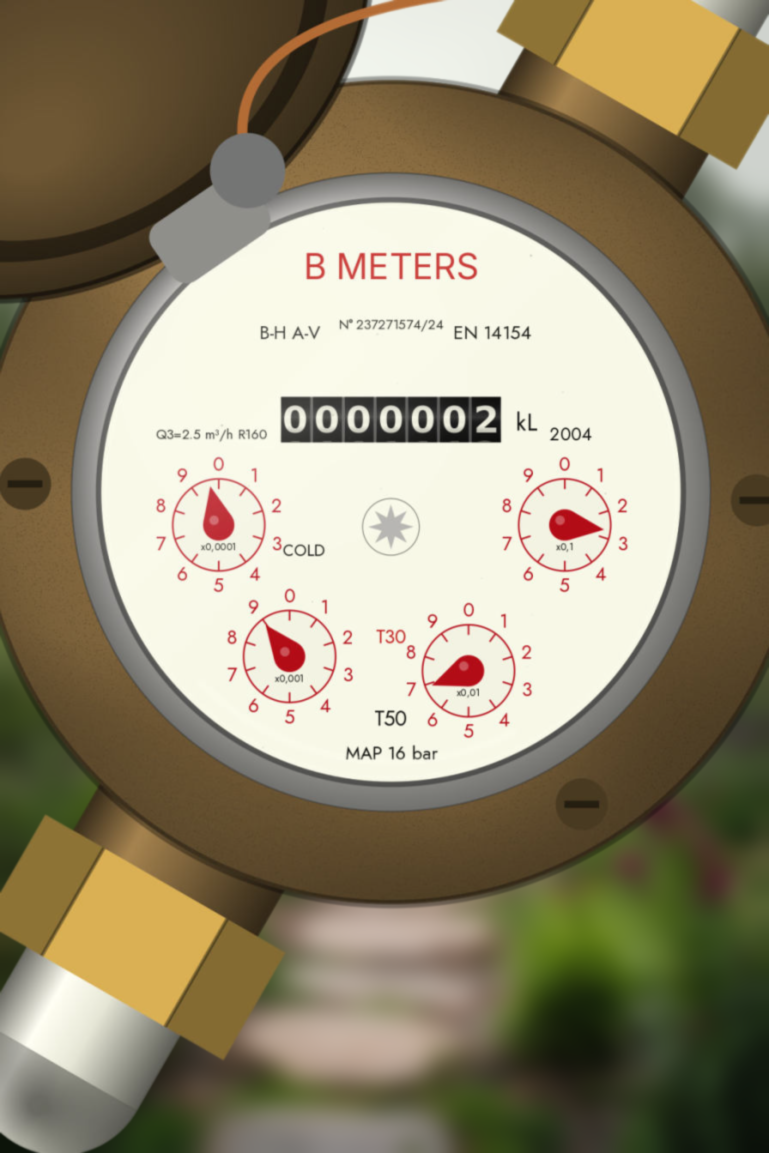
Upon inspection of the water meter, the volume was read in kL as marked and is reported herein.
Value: 2.2689 kL
